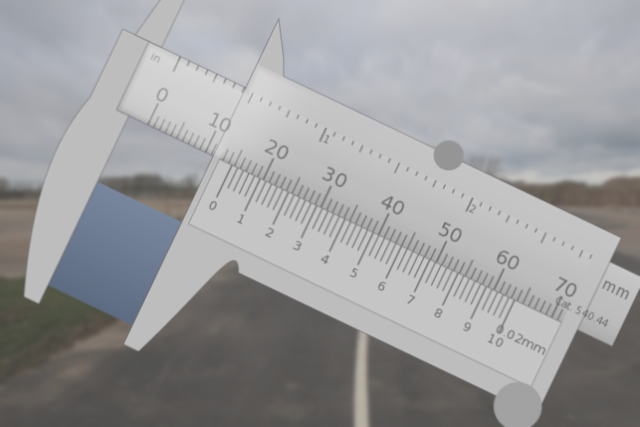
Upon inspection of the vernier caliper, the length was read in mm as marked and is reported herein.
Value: 14.6 mm
